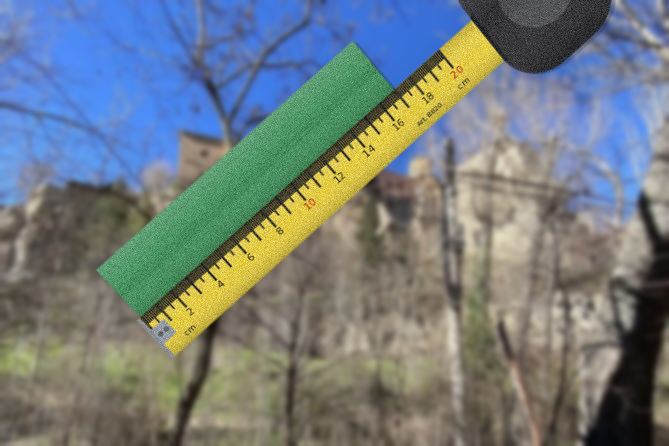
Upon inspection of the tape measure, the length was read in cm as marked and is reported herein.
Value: 17 cm
